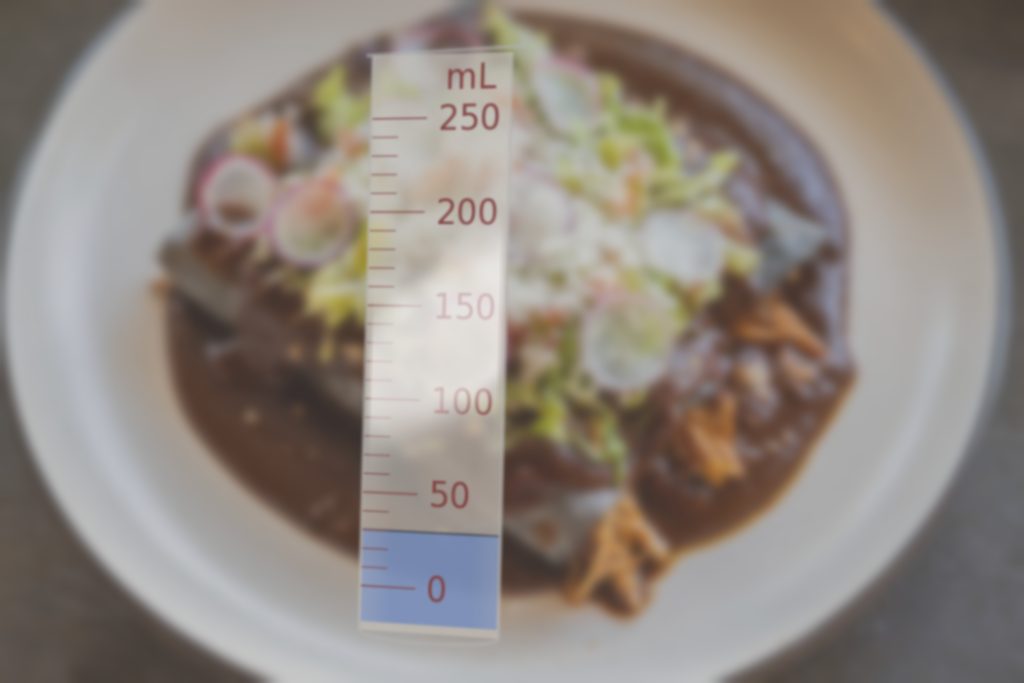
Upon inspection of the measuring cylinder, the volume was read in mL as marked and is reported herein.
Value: 30 mL
